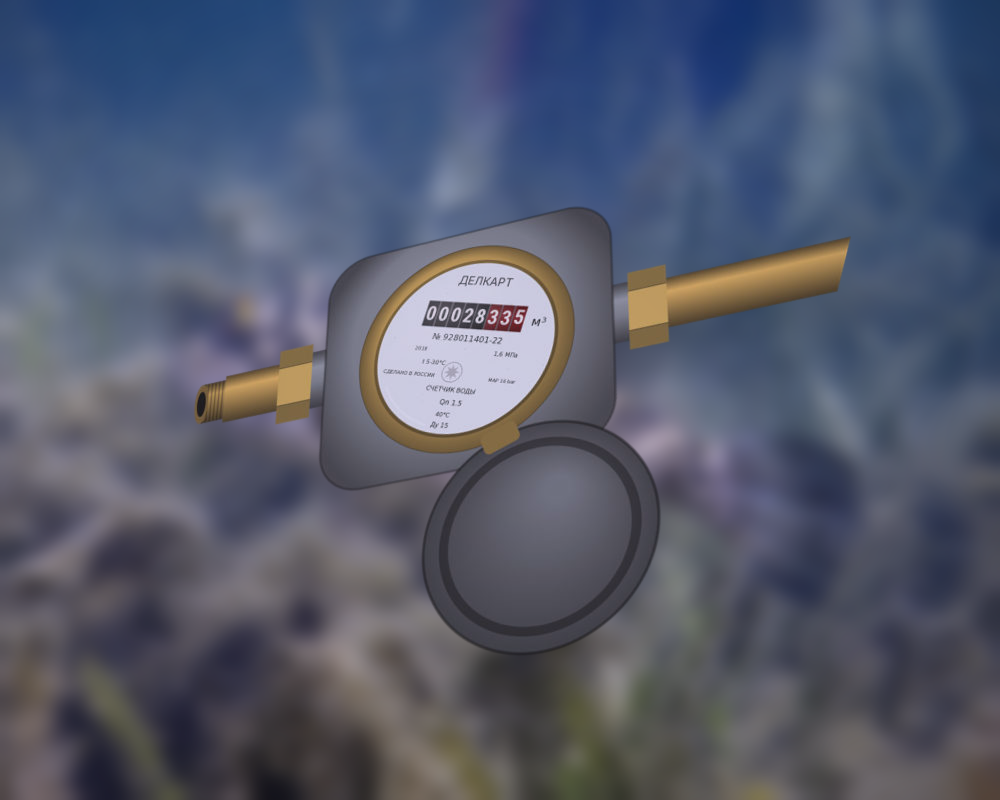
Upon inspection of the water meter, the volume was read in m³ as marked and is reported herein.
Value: 28.335 m³
